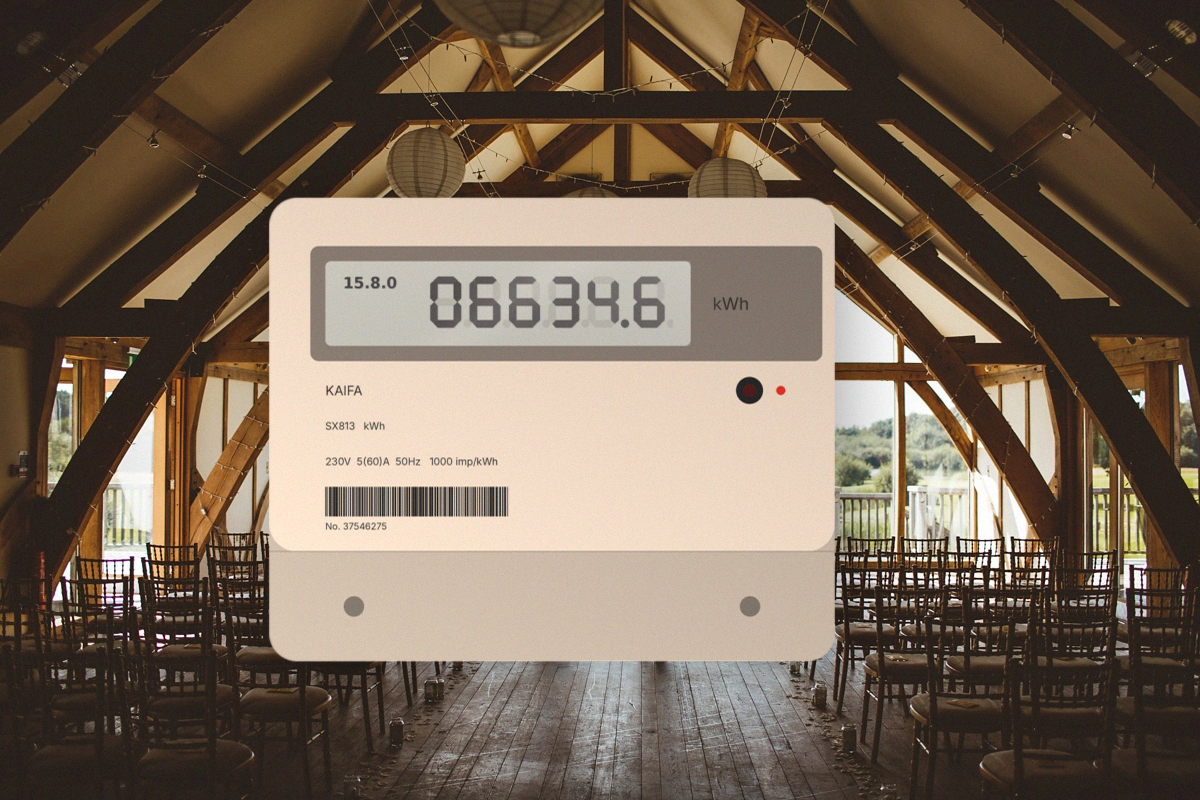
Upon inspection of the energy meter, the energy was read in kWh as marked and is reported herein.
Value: 6634.6 kWh
